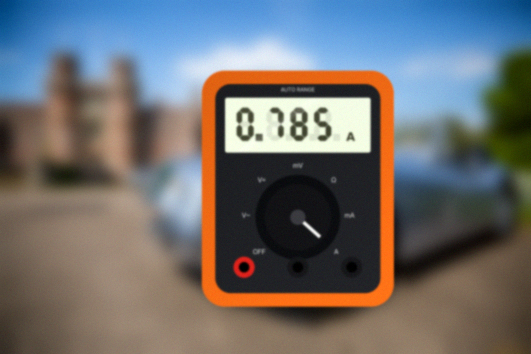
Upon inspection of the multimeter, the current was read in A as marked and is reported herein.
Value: 0.785 A
